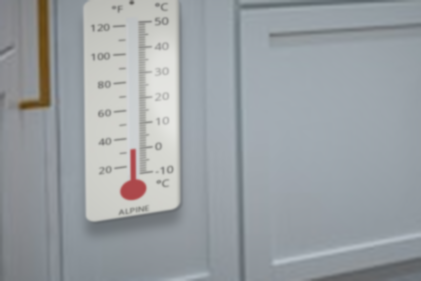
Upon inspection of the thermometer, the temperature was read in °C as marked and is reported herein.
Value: 0 °C
